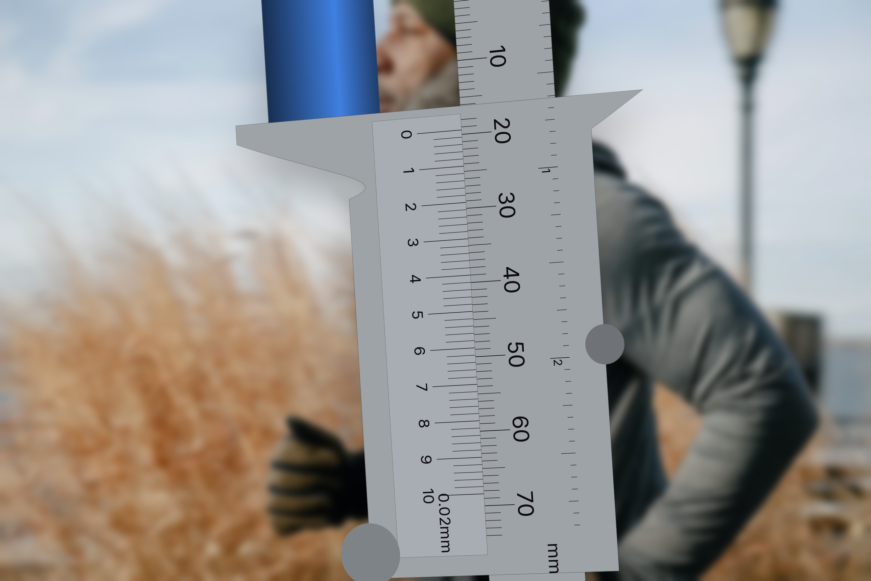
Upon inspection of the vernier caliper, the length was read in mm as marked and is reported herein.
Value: 19.4 mm
